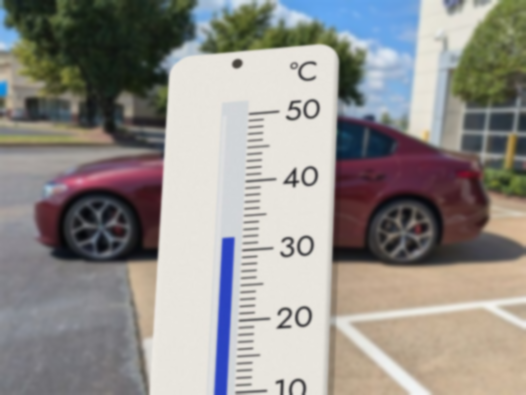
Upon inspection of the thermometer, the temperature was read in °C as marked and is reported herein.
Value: 32 °C
